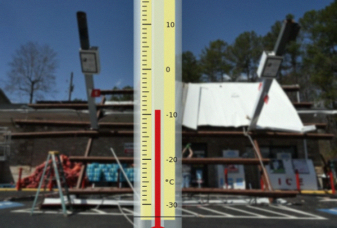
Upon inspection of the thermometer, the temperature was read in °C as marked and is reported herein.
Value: -9 °C
